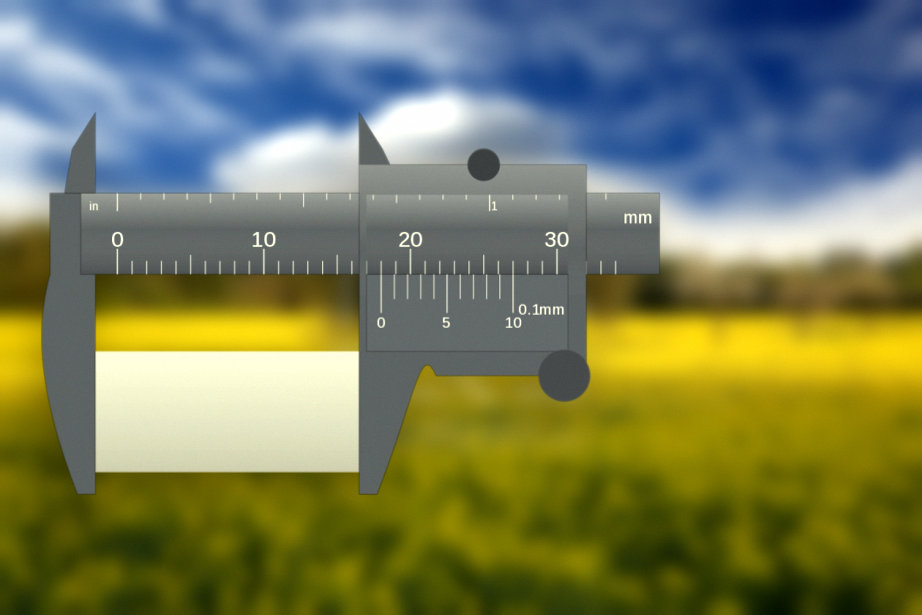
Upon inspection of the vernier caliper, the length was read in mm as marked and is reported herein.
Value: 18.0 mm
